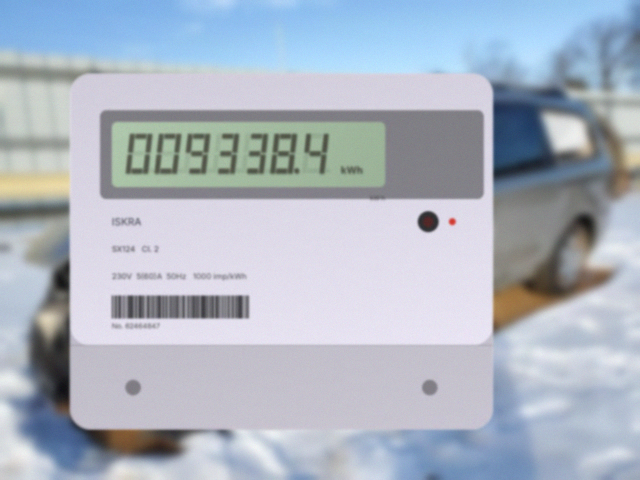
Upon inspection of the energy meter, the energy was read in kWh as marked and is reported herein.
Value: 9338.4 kWh
